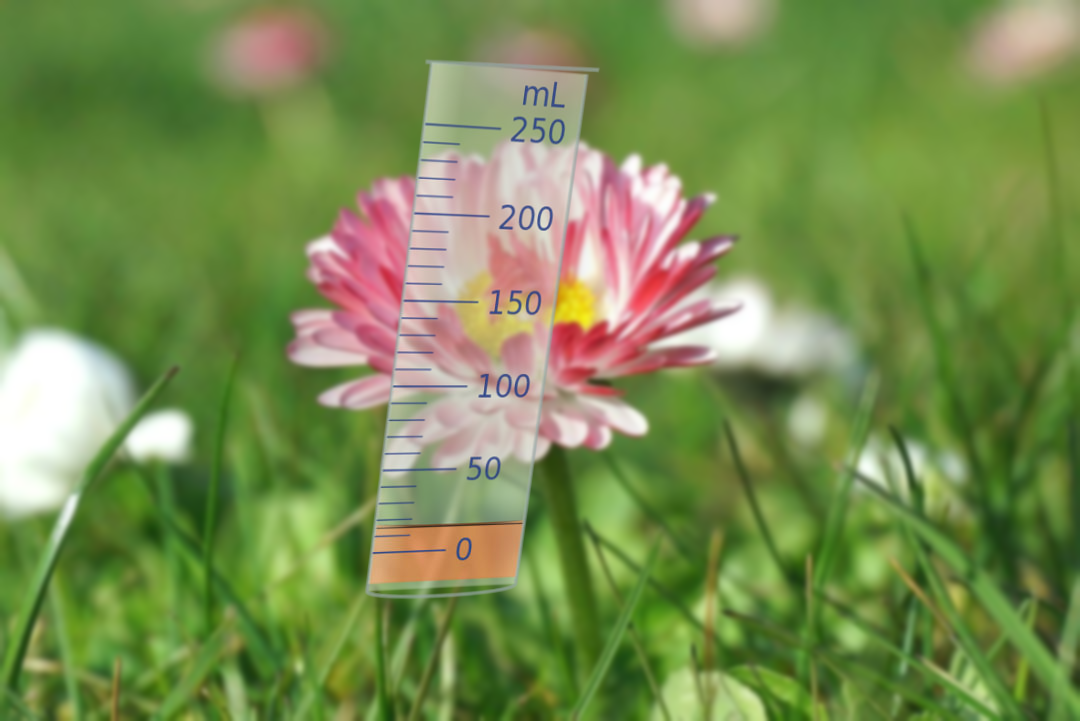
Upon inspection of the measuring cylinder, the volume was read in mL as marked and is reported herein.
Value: 15 mL
